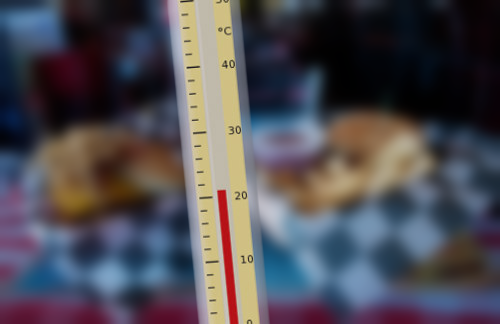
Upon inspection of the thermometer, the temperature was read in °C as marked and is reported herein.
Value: 21 °C
